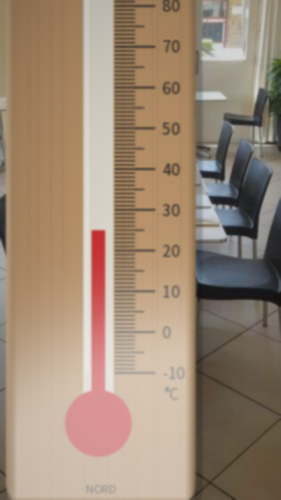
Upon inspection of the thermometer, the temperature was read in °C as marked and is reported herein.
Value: 25 °C
